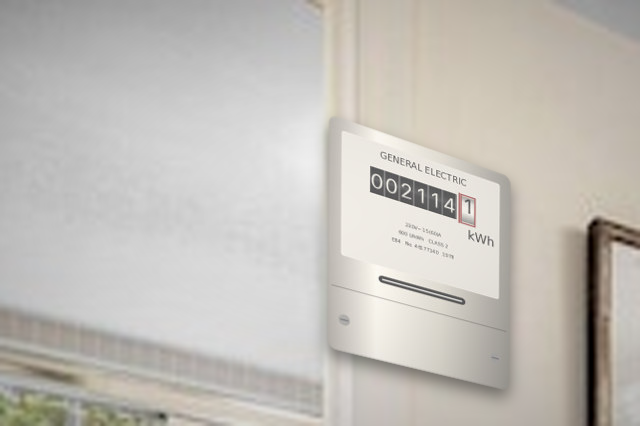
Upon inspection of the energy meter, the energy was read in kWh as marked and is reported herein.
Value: 2114.1 kWh
